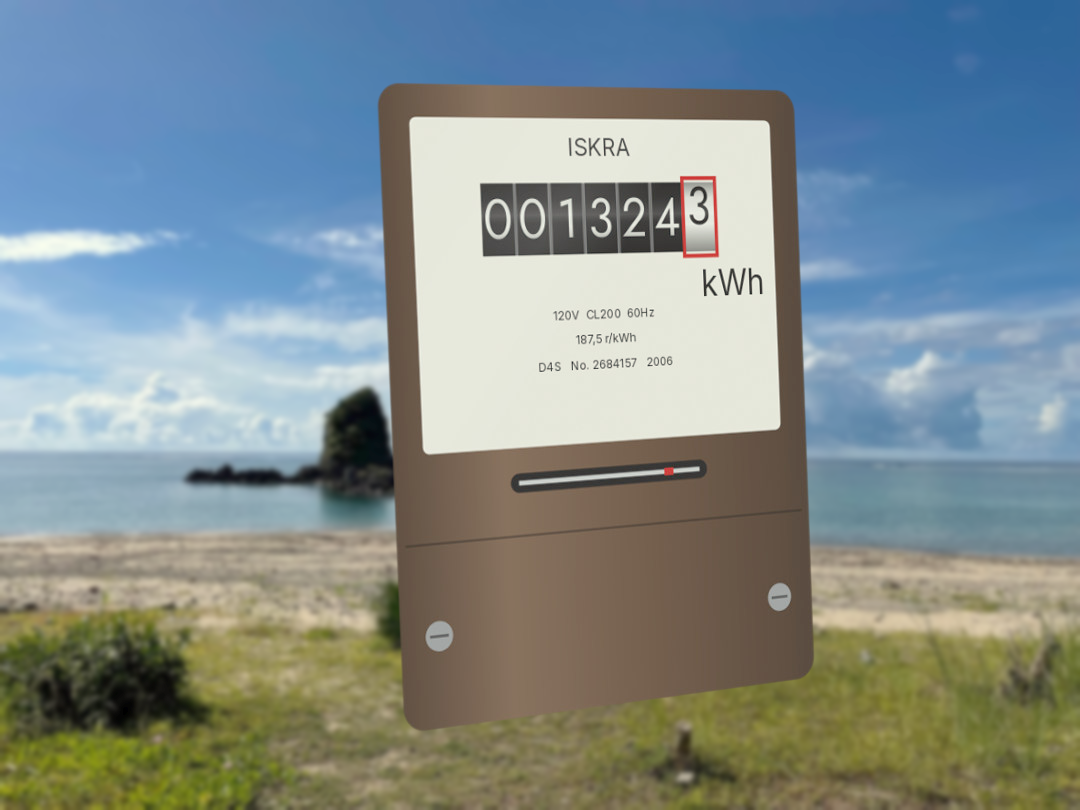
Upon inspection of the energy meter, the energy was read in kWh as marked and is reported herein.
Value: 1324.3 kWh
